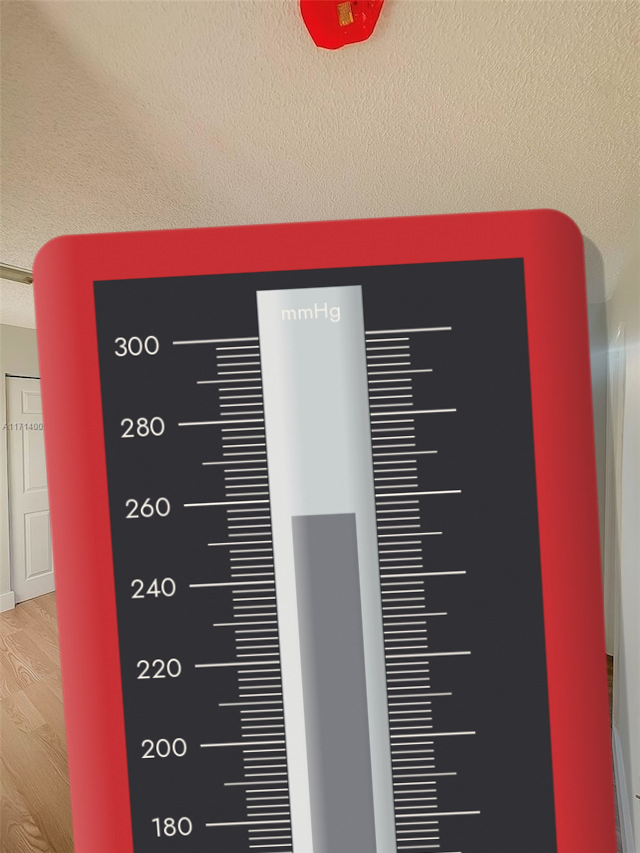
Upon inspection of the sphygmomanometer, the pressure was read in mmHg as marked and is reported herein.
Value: 256 mmHg
